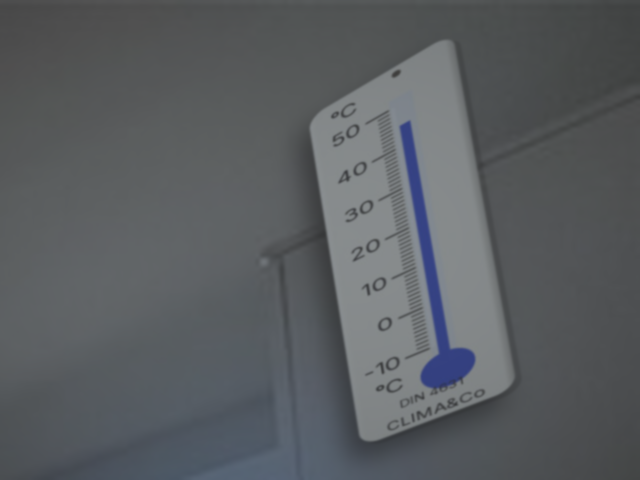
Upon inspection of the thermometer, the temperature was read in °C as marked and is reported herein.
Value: 45 °C
